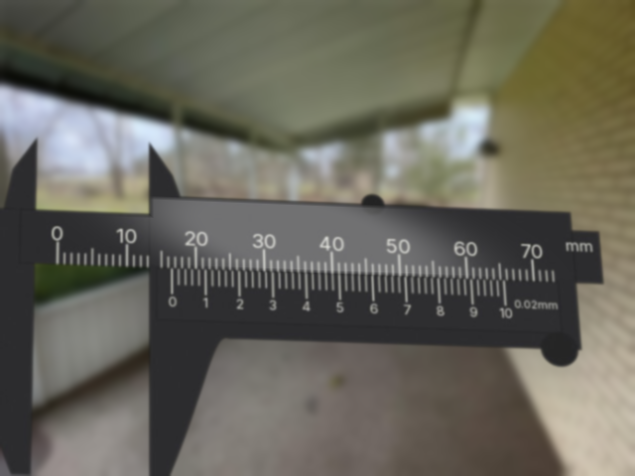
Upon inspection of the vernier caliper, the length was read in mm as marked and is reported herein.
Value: 16.5 mm
